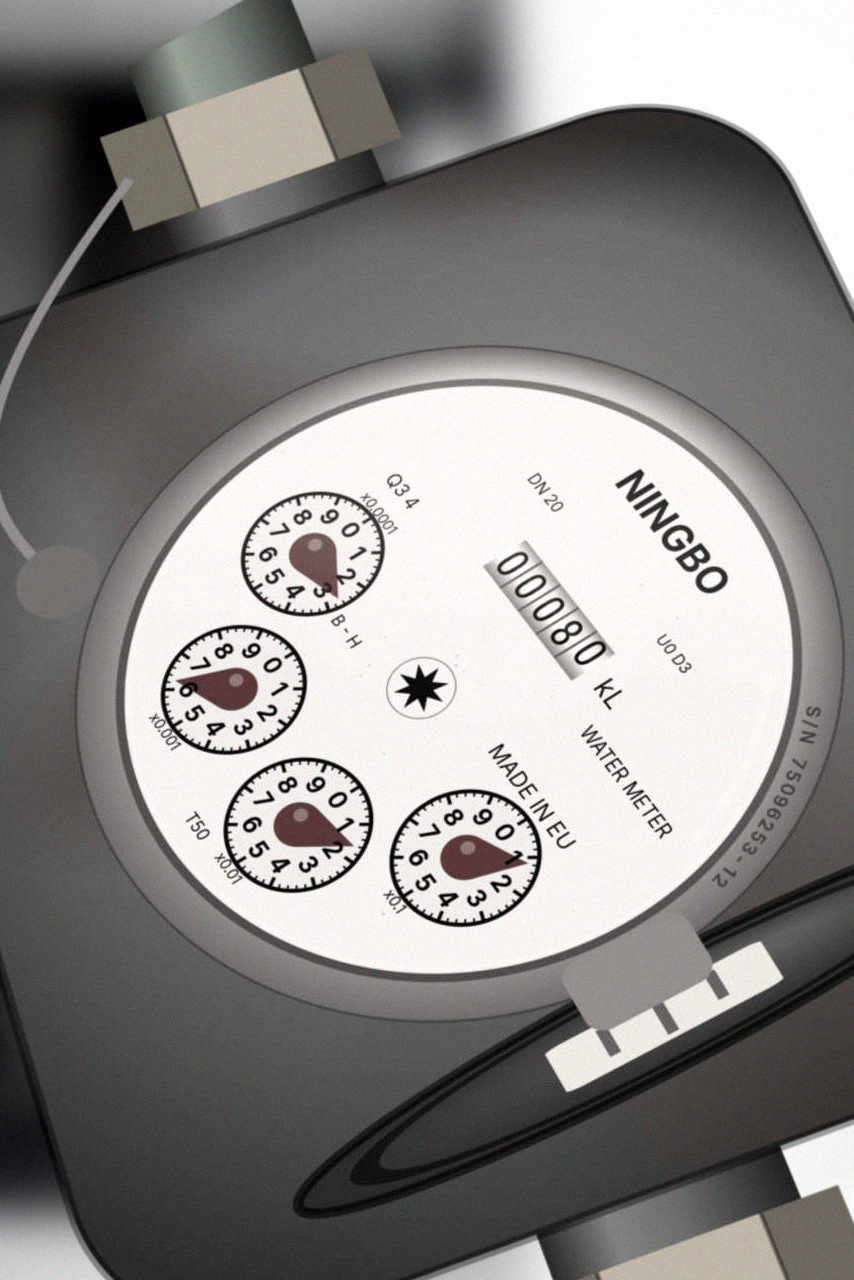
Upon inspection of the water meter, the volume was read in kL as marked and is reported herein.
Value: 80.1162 kL
